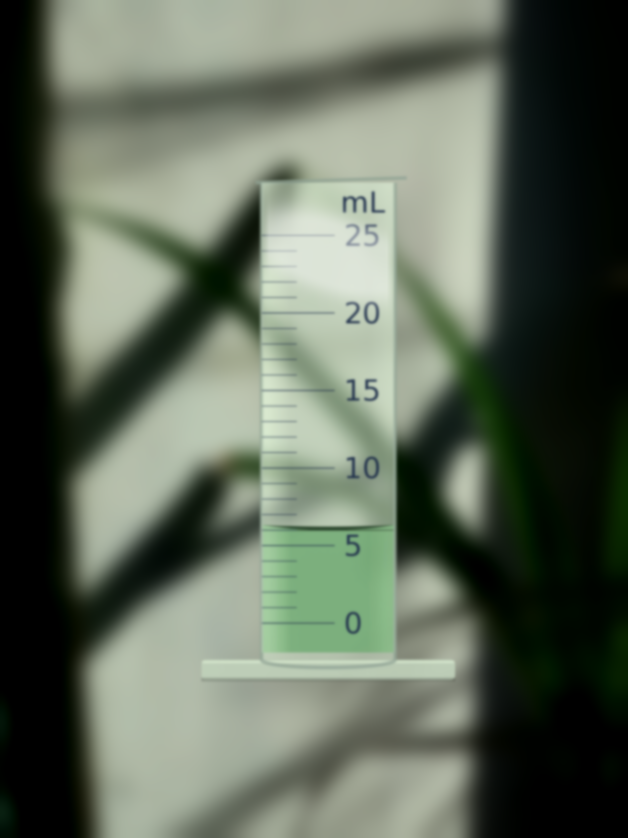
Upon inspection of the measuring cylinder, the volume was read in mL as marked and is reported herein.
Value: 6 mL
